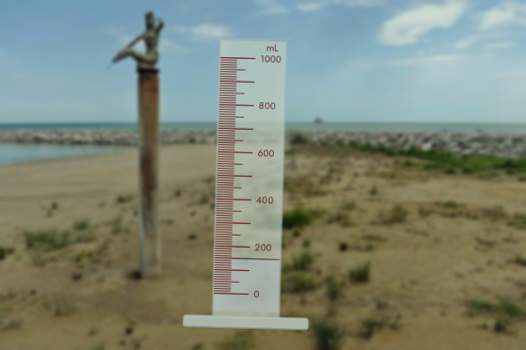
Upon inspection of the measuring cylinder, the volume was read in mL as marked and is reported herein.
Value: 150 mL
